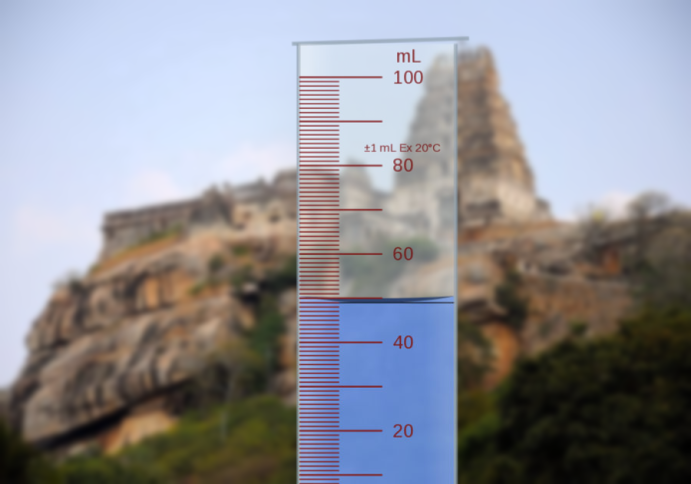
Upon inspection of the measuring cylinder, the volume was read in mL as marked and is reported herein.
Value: 49 mL
